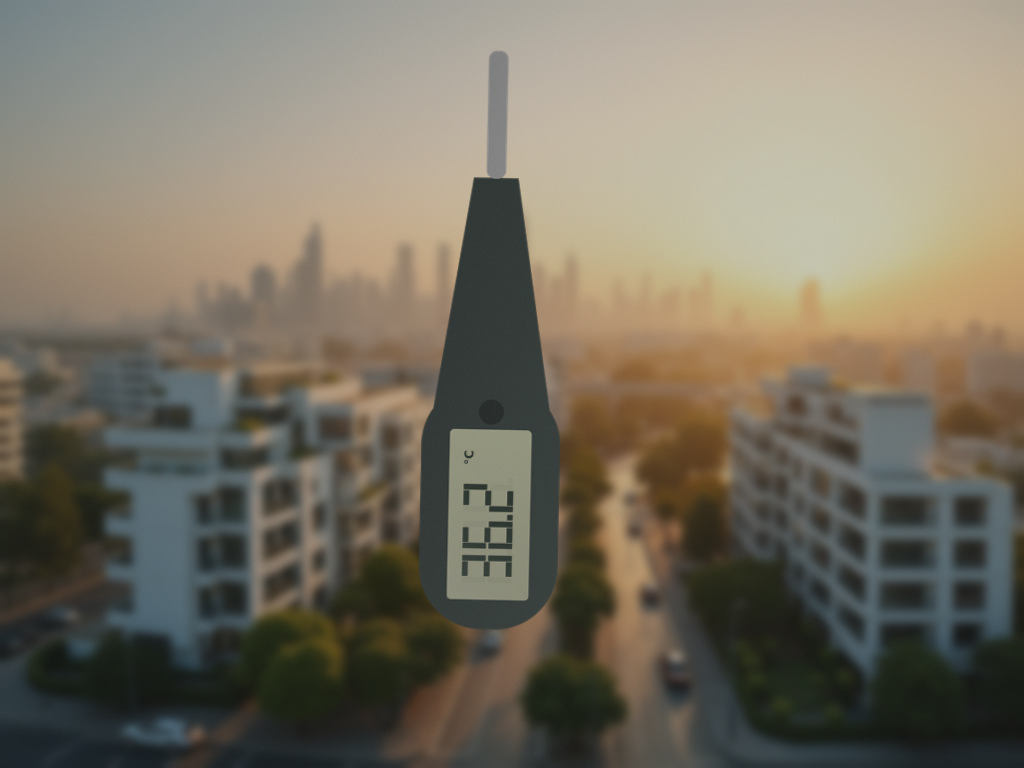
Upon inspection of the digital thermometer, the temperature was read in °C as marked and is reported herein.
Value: 36.2 °C
